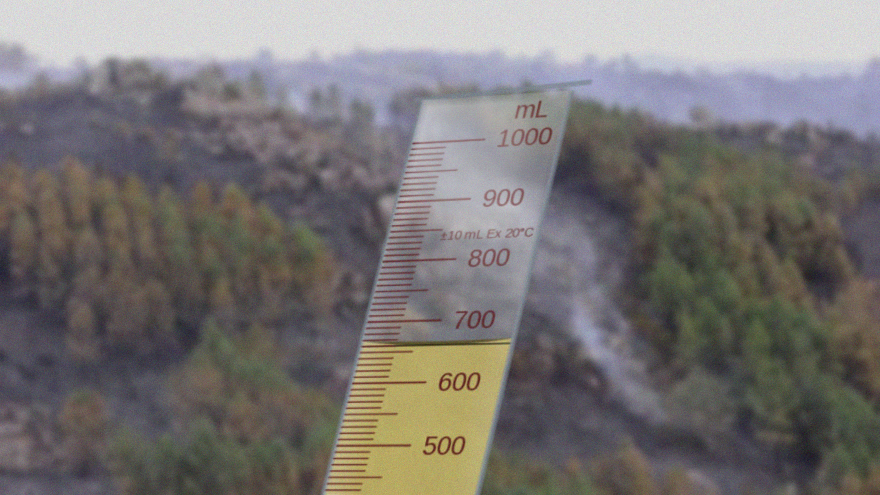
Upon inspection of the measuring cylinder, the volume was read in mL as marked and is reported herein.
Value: 660 mL
